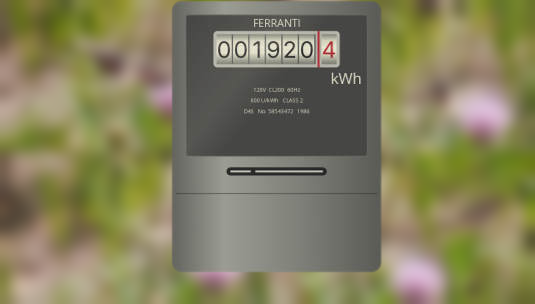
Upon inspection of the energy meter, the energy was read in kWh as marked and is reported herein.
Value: 1920.4 kWh
